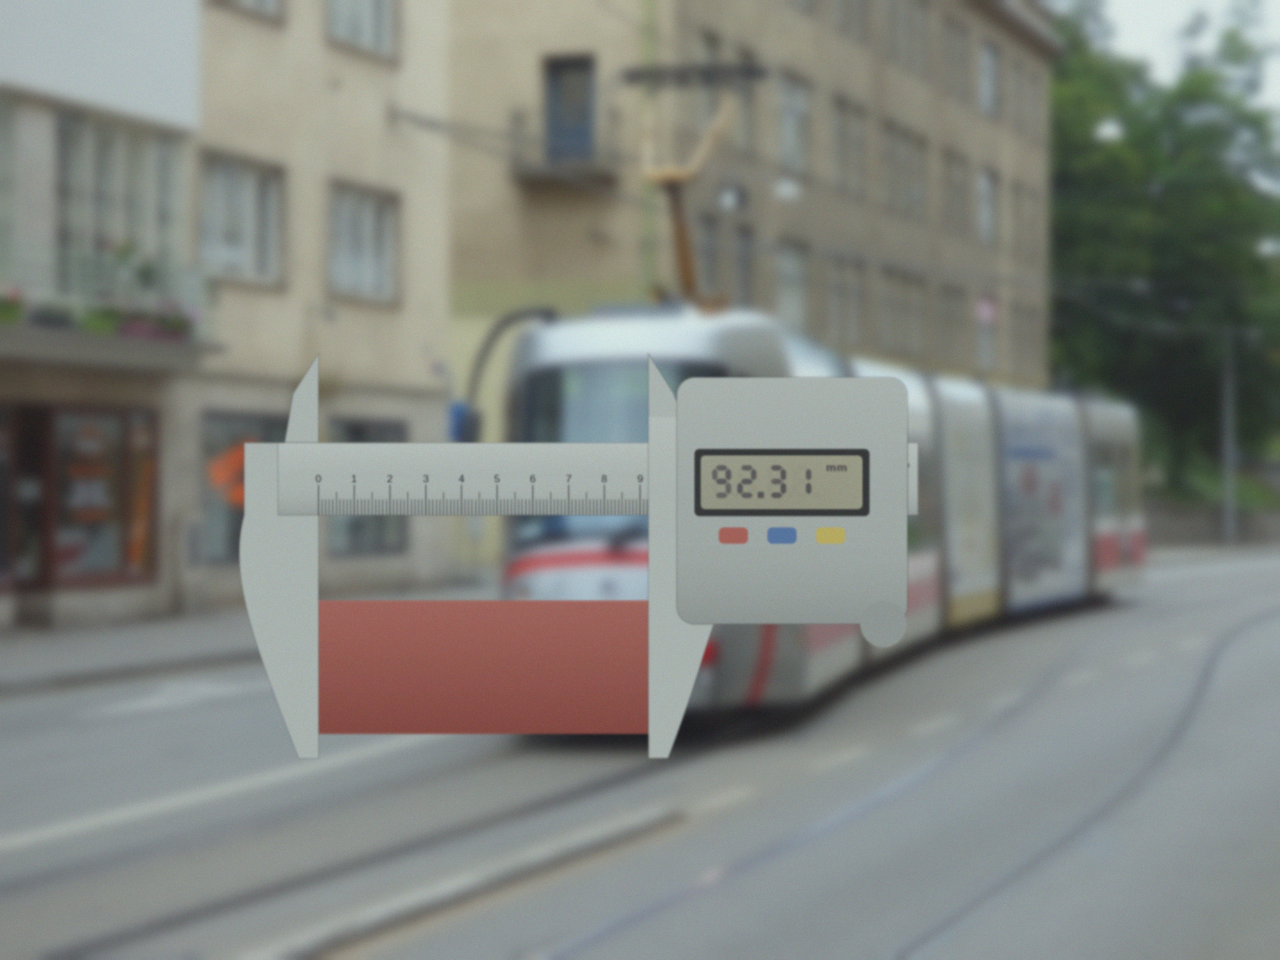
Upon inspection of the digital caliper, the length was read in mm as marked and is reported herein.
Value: 92.31 mm
